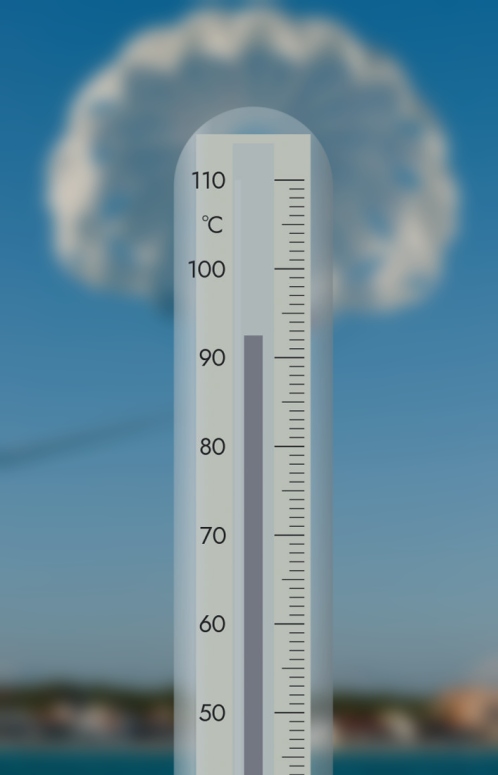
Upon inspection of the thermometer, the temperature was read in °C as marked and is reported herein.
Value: 92.5 °C
